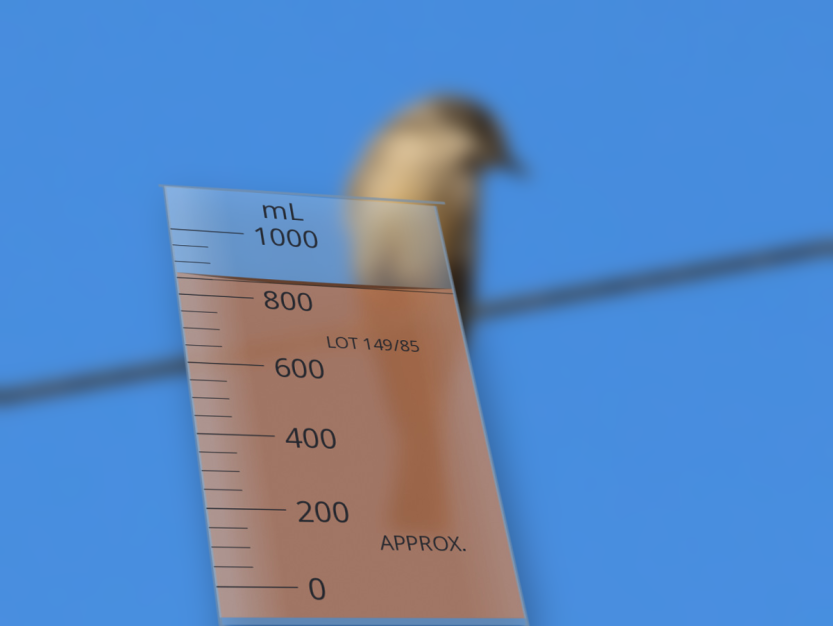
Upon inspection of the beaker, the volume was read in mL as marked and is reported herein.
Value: 850 mL
